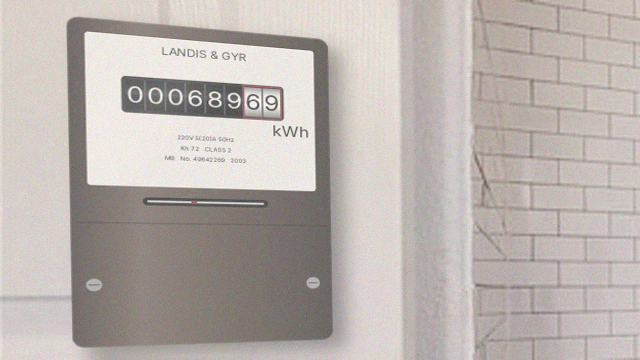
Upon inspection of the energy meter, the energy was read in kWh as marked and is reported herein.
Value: 689.69 kWh
